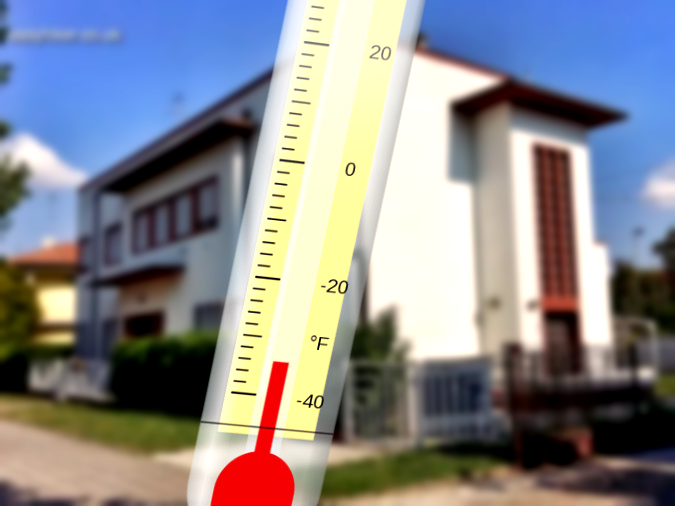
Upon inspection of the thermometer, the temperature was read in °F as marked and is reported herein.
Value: -34 °F
